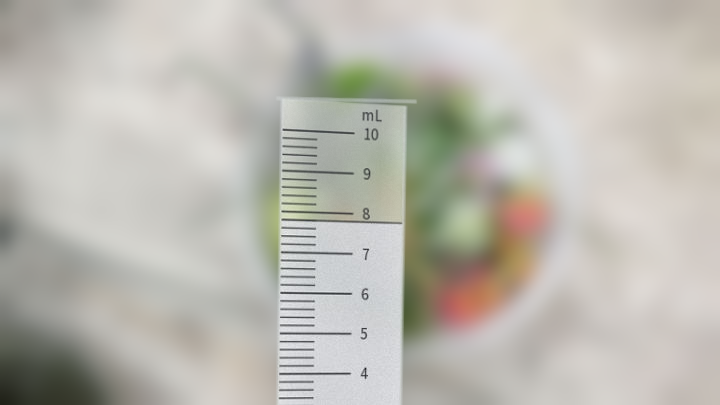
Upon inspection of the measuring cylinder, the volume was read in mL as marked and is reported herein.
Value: 7.8 mL
